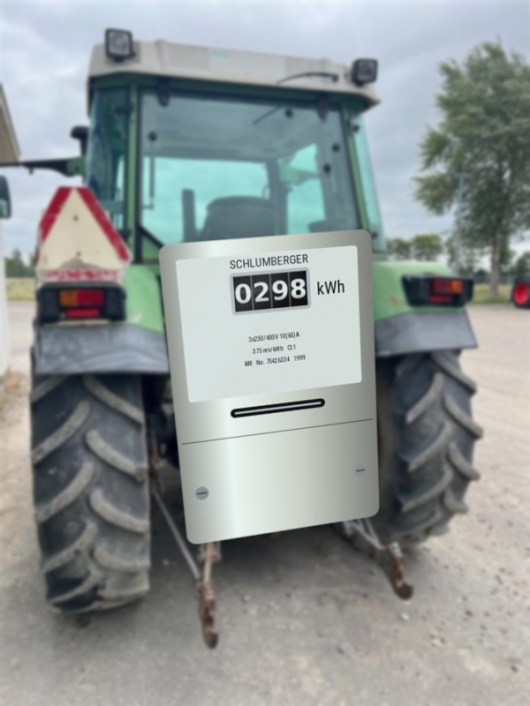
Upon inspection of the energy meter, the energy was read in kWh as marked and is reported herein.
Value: 298 kWh
